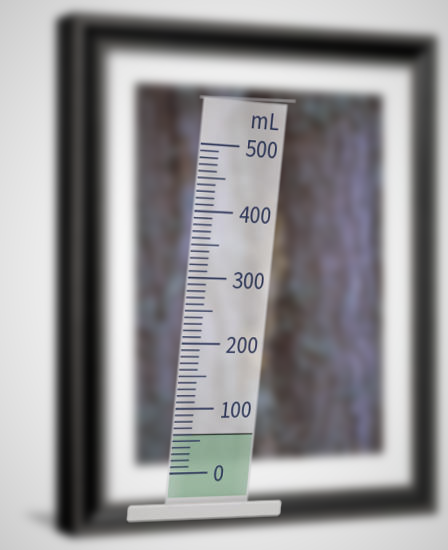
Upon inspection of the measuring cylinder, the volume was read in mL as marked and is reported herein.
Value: 60 mL
